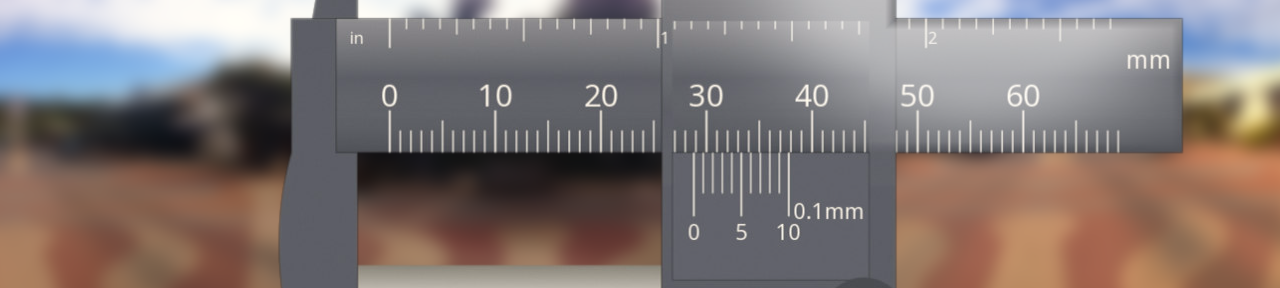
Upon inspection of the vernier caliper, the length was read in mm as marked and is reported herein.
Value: 28.8 mm
